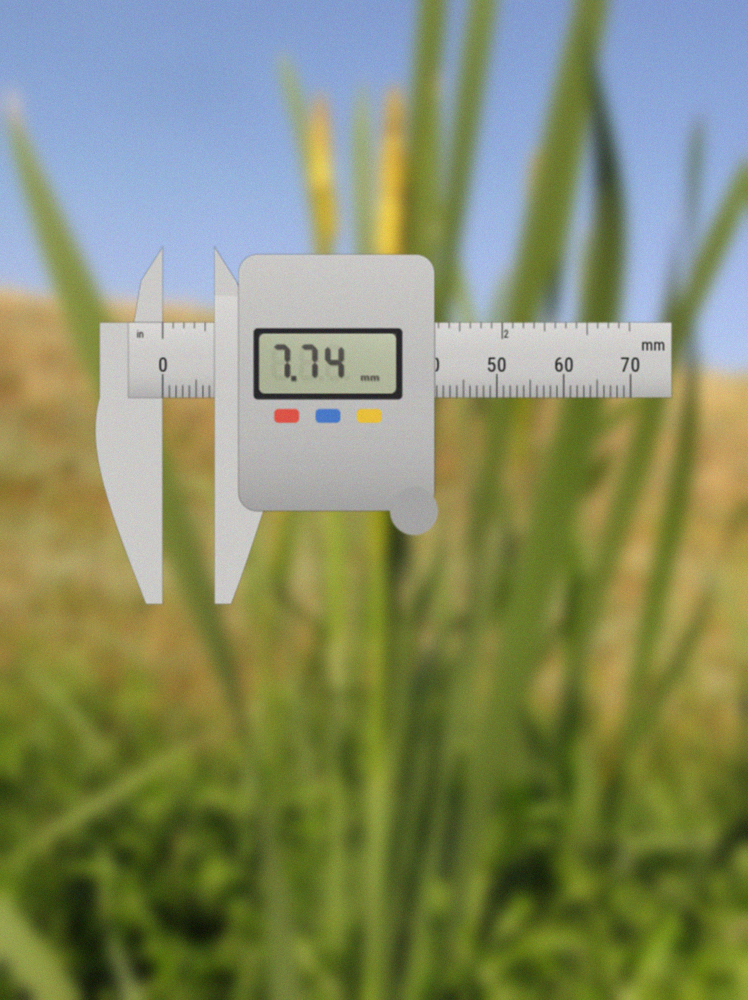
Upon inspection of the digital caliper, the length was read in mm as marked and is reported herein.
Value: 7.74 mm
